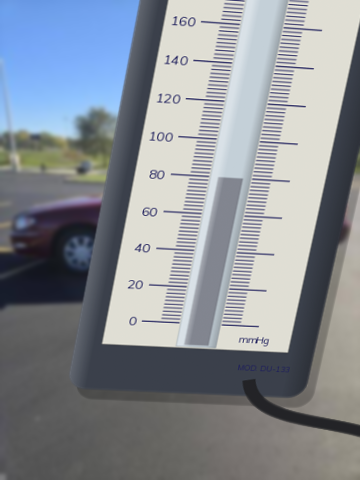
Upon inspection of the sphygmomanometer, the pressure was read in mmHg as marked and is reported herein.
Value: 80 mmHg
